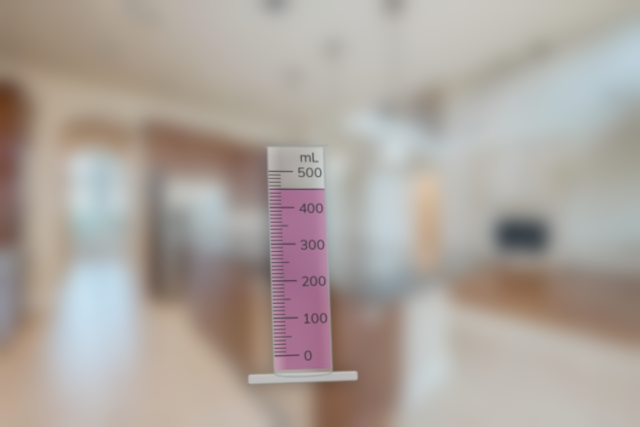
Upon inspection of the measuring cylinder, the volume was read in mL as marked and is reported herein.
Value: 450 mL
